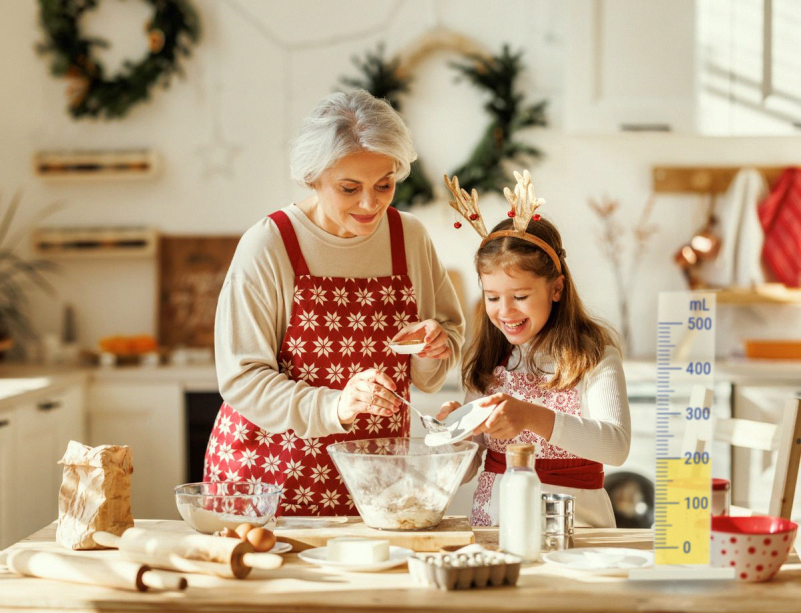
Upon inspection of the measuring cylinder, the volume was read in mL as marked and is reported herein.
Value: 200 mL
